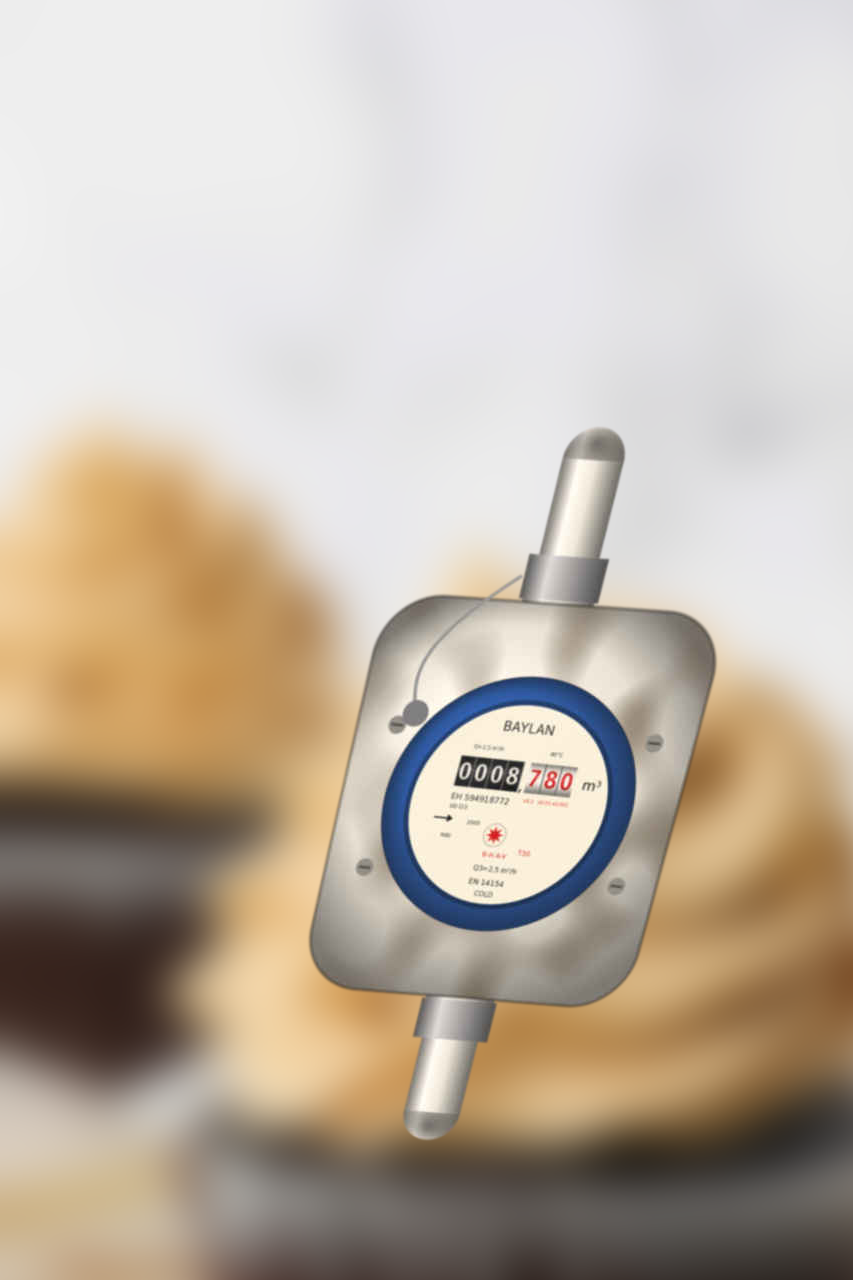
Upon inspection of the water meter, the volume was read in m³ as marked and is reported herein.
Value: 8.780 m³
